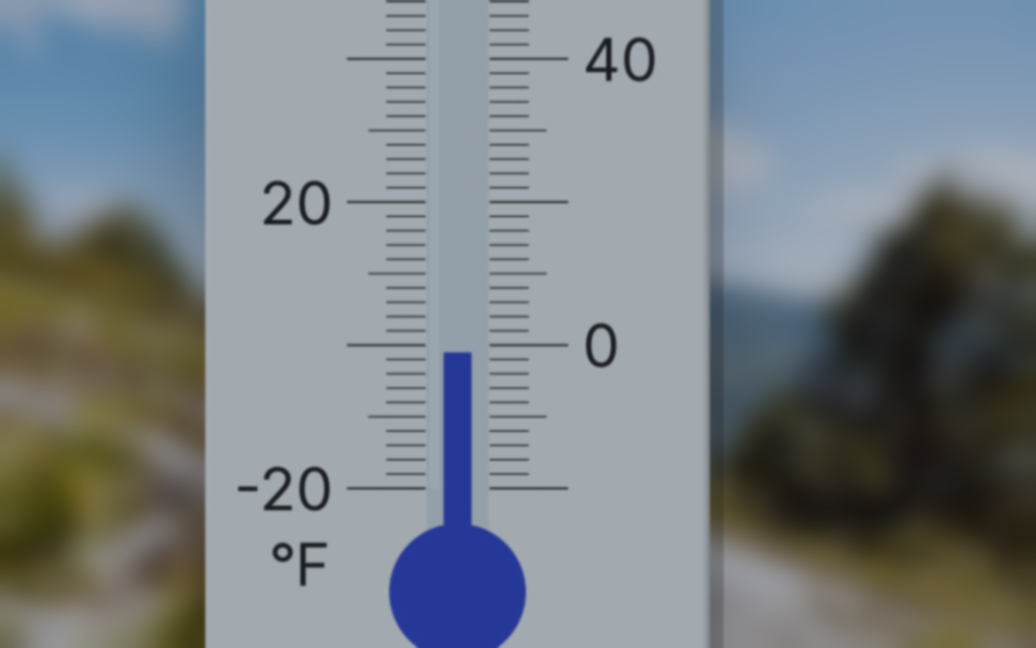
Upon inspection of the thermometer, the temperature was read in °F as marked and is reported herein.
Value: -1 °F
